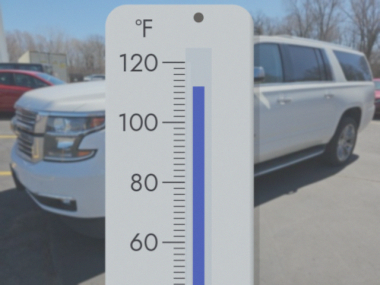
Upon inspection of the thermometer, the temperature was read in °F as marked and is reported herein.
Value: 112 °F
